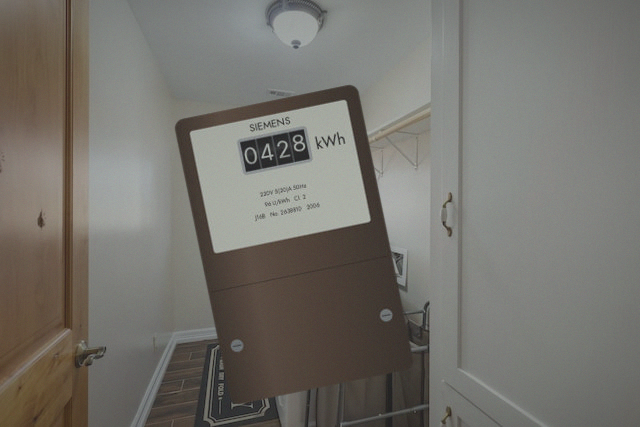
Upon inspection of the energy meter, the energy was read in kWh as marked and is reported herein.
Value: 428 kWh
